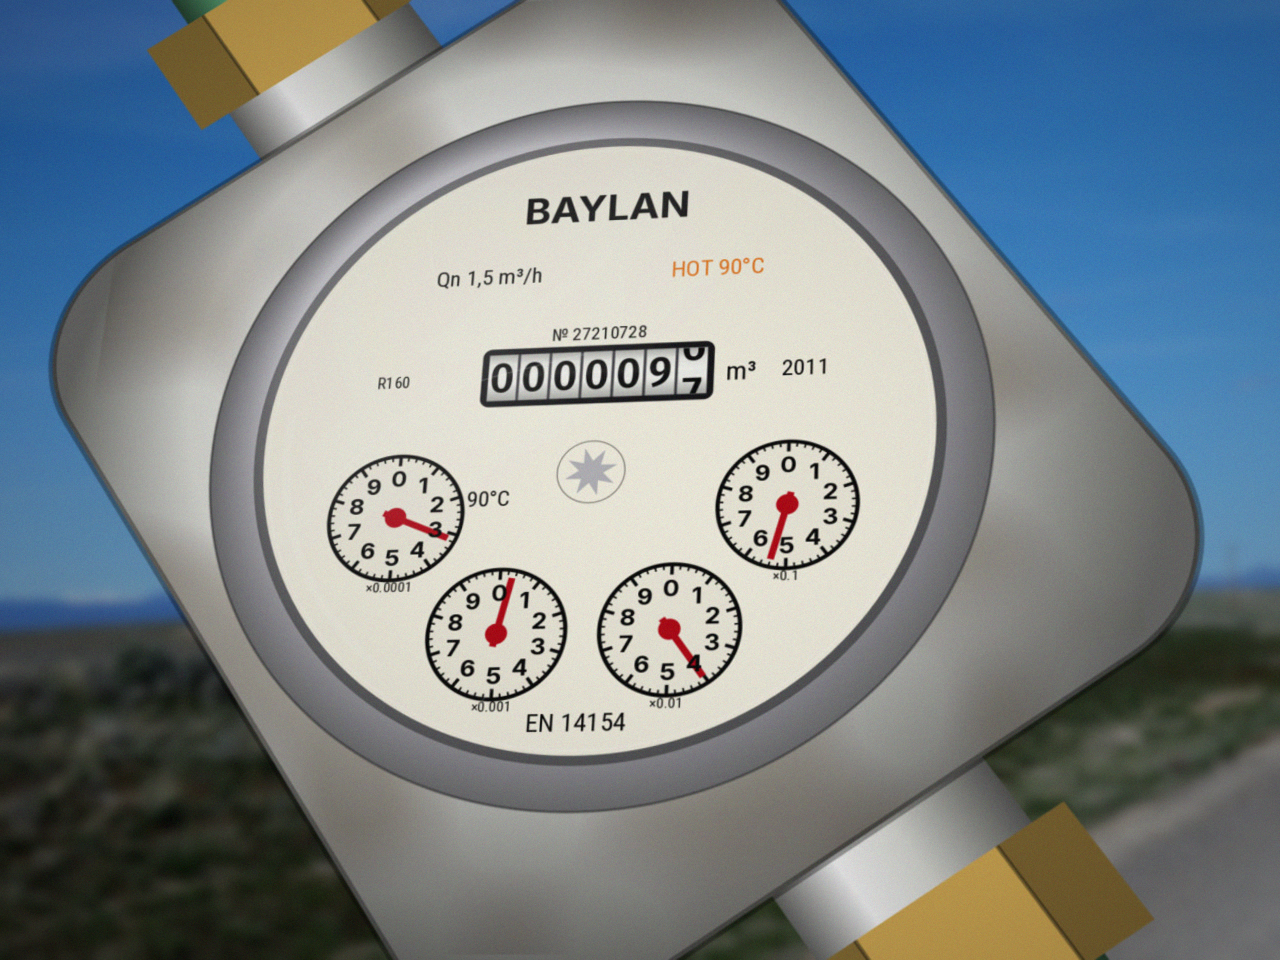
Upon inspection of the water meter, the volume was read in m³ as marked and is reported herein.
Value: 96.5403 m³
